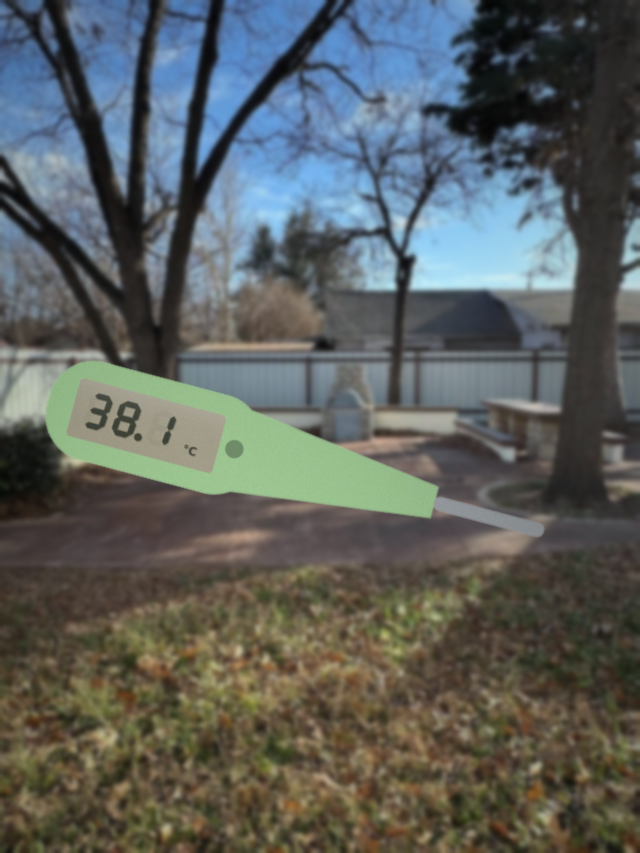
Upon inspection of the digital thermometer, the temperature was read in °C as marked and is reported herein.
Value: 38.1 °C
